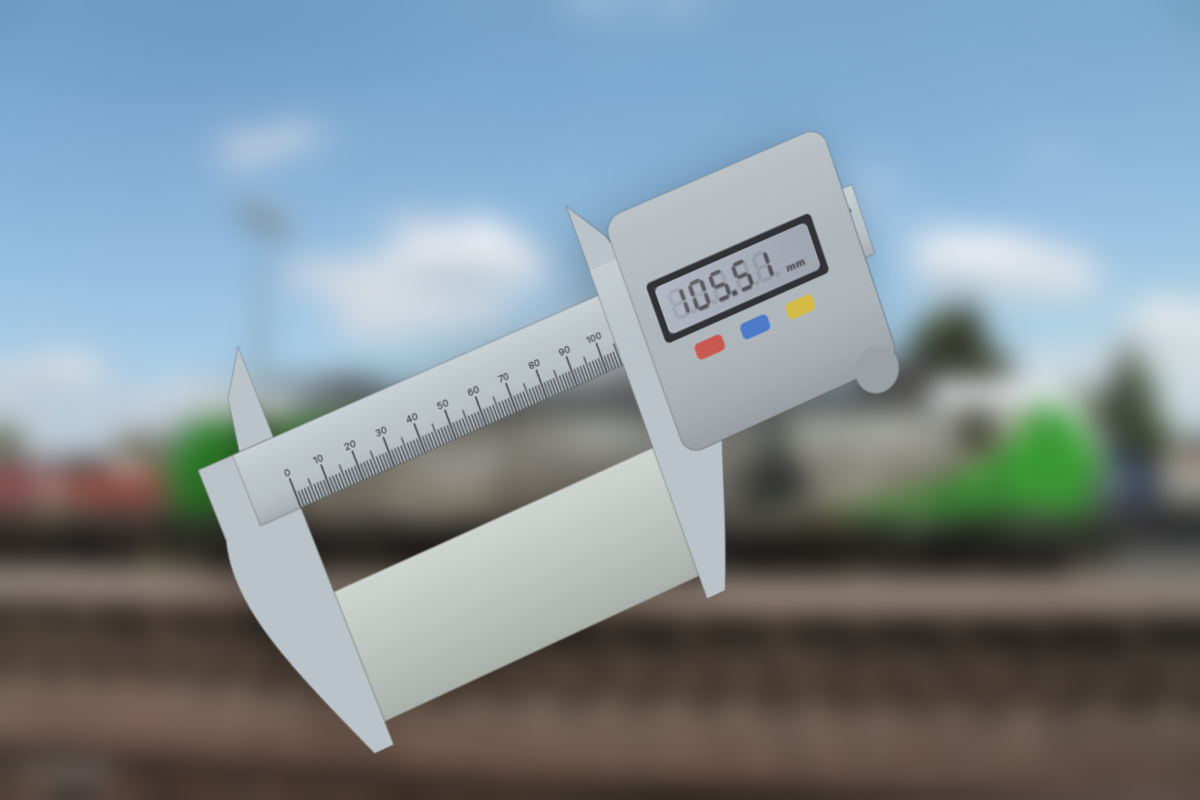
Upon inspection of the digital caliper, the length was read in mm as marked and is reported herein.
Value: 105.51 mm
